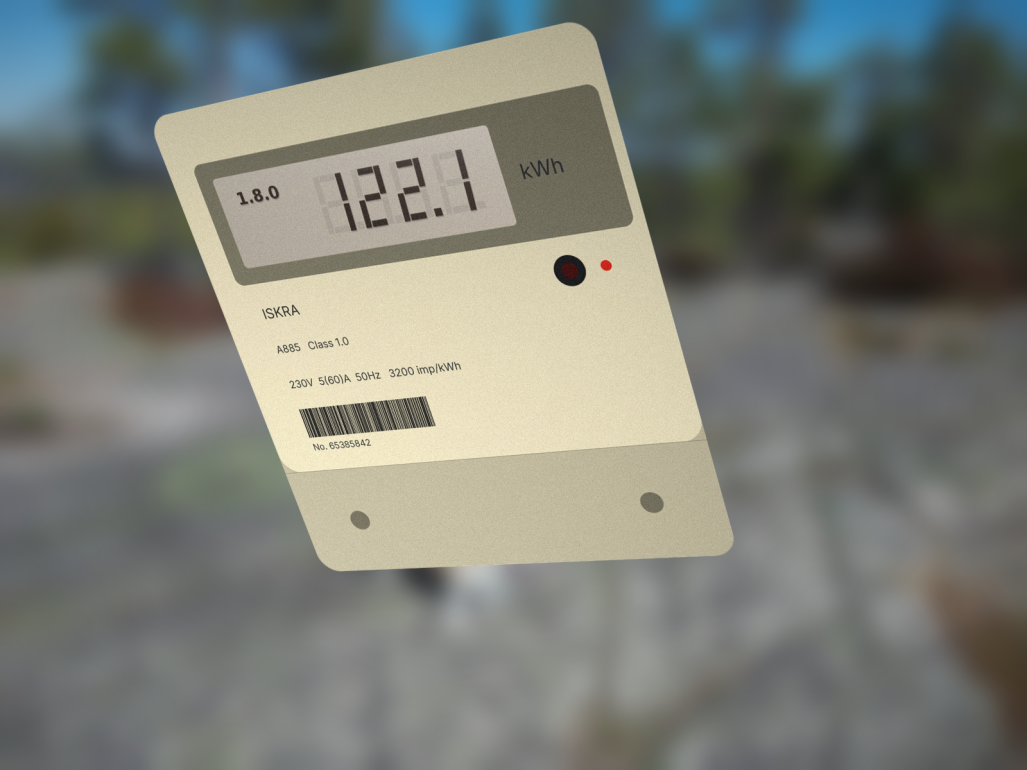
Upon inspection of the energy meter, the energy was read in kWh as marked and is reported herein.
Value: 122.1 kWh
